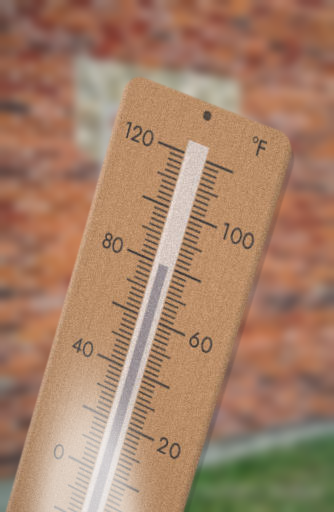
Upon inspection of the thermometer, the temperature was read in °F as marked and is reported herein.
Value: 80 °F
